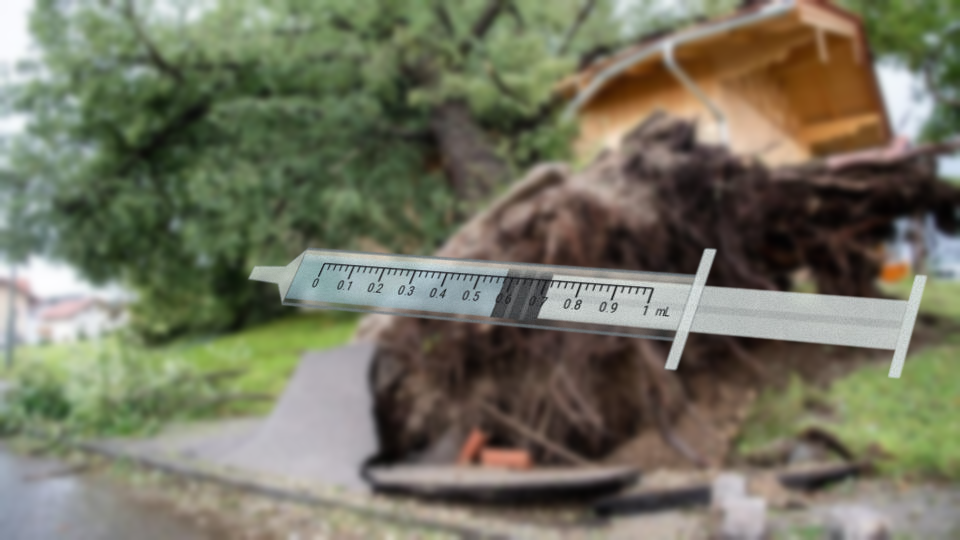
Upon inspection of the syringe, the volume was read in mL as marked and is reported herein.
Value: 0.58 mL
